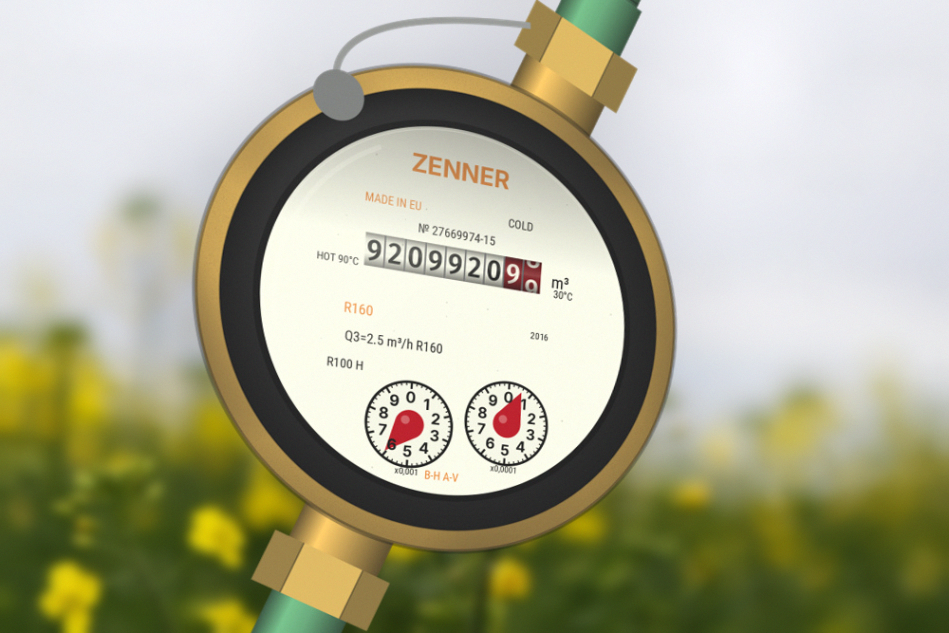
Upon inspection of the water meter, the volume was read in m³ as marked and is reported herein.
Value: 9209920.9860 m³
